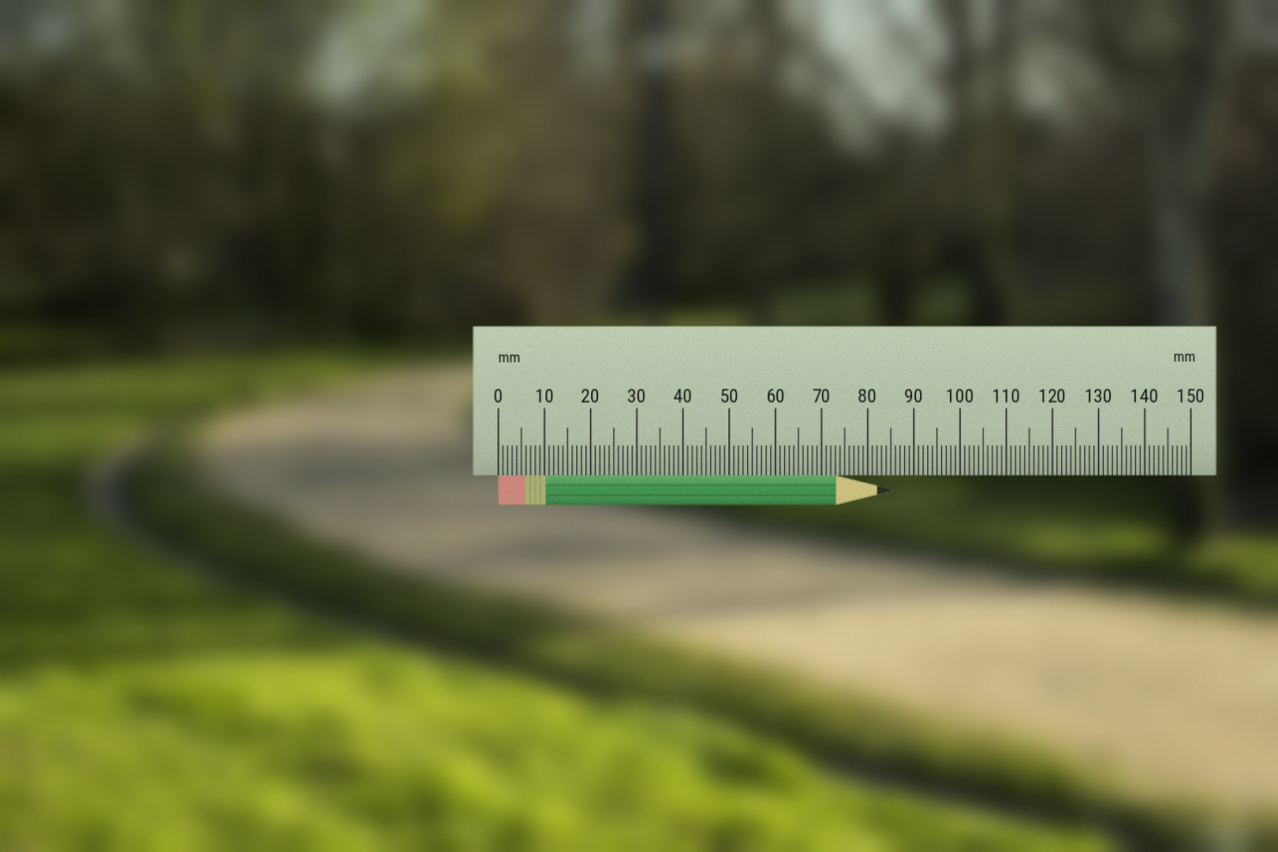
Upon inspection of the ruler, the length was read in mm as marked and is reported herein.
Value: 85 mm
